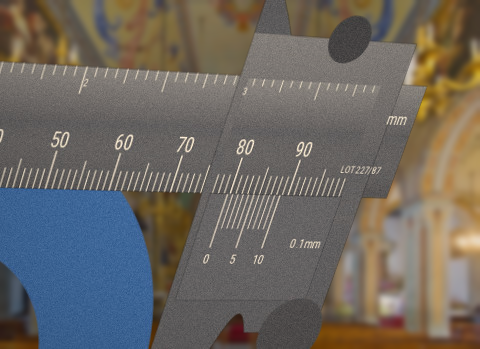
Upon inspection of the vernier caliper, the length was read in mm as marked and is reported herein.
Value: 79.6 mm
